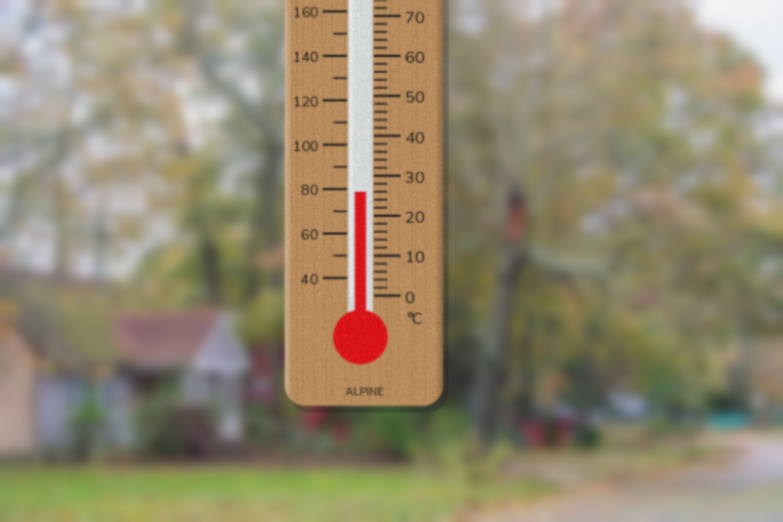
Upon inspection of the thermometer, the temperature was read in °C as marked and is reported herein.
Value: 26 °C
